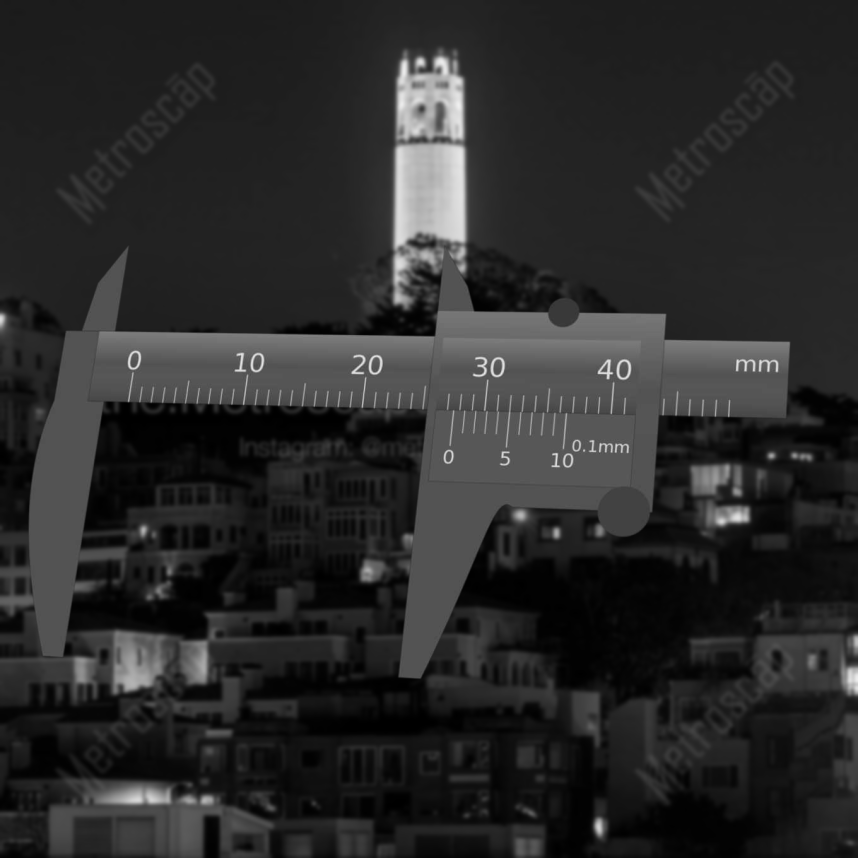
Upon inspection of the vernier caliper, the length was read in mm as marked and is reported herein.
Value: 27.5 mm
